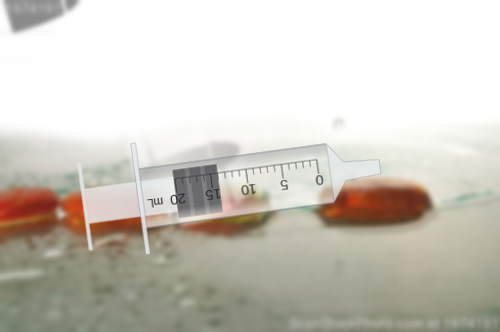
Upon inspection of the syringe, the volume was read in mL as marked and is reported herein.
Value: 14 mL
